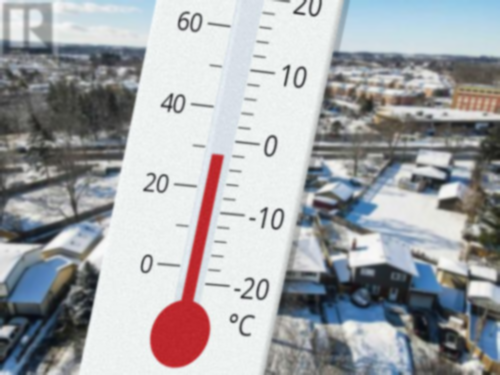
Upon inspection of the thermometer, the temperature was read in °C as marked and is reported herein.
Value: -2 °C
